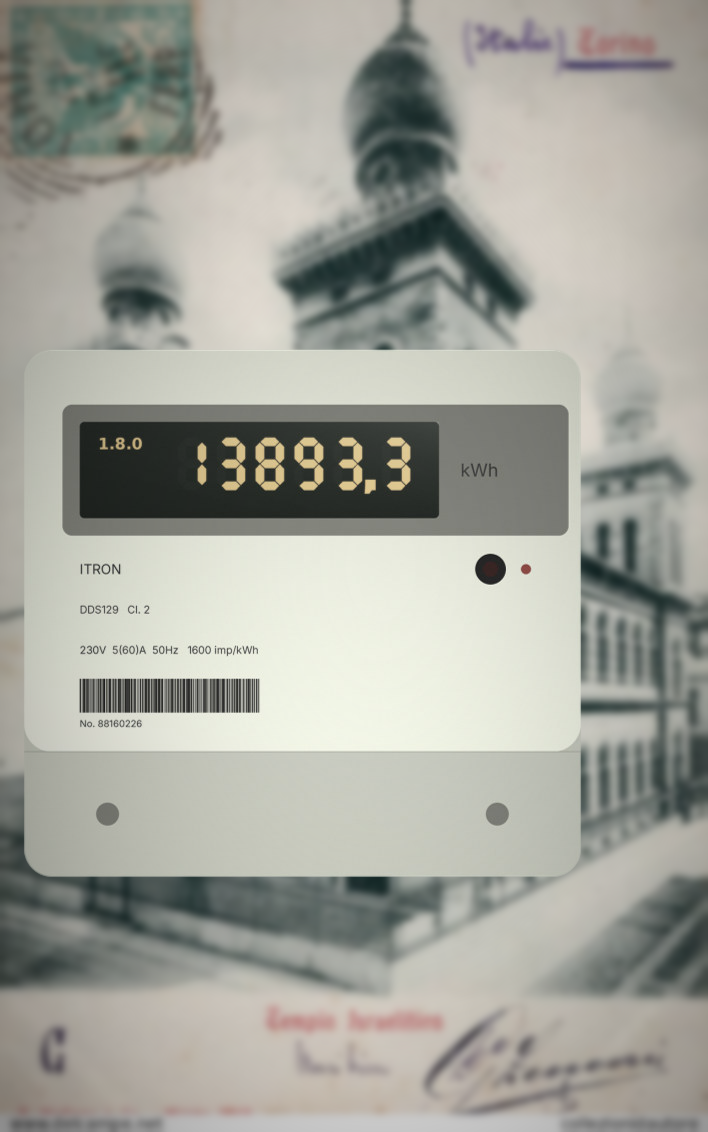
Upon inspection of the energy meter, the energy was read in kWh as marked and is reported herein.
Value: 13893.3 kWh
